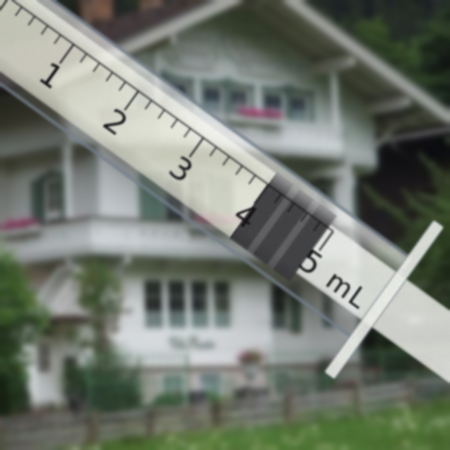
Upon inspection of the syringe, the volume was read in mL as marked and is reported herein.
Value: 4 mL
